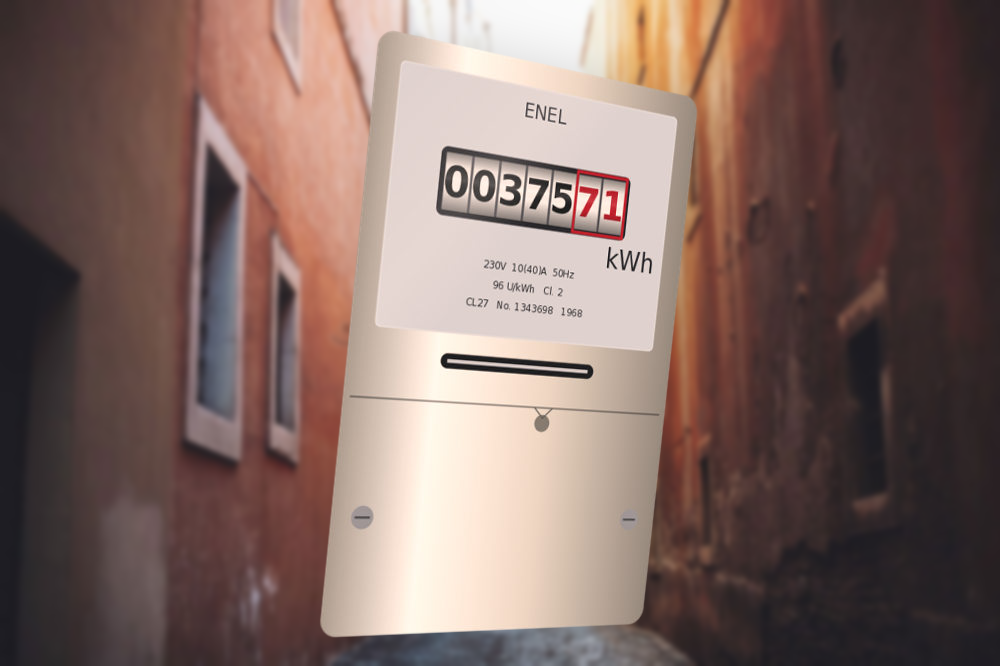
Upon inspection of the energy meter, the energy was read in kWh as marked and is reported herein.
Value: 375.71 kWh
